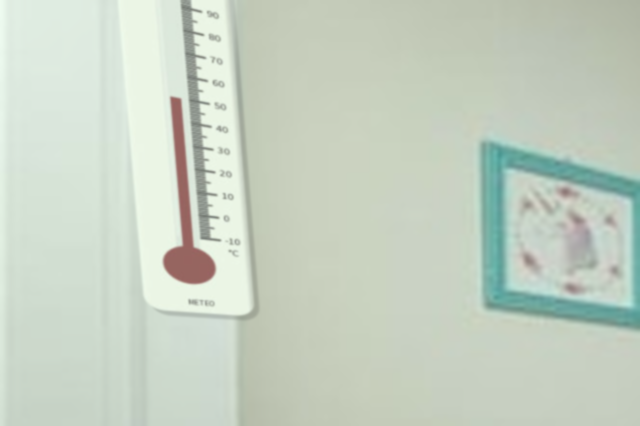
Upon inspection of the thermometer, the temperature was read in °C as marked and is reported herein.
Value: 50 °C
